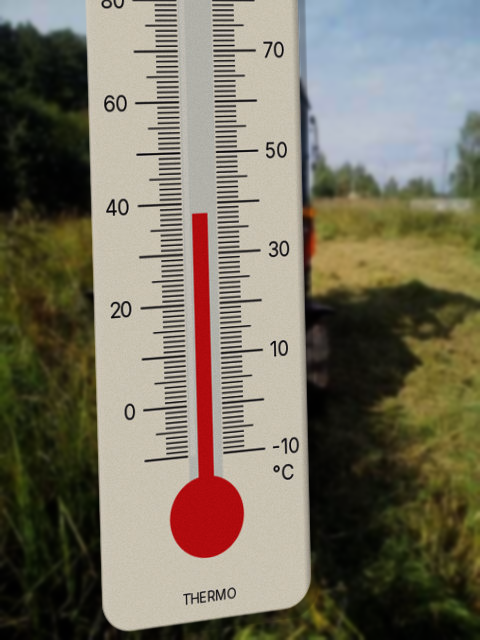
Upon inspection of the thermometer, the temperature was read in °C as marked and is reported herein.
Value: 38 °C
